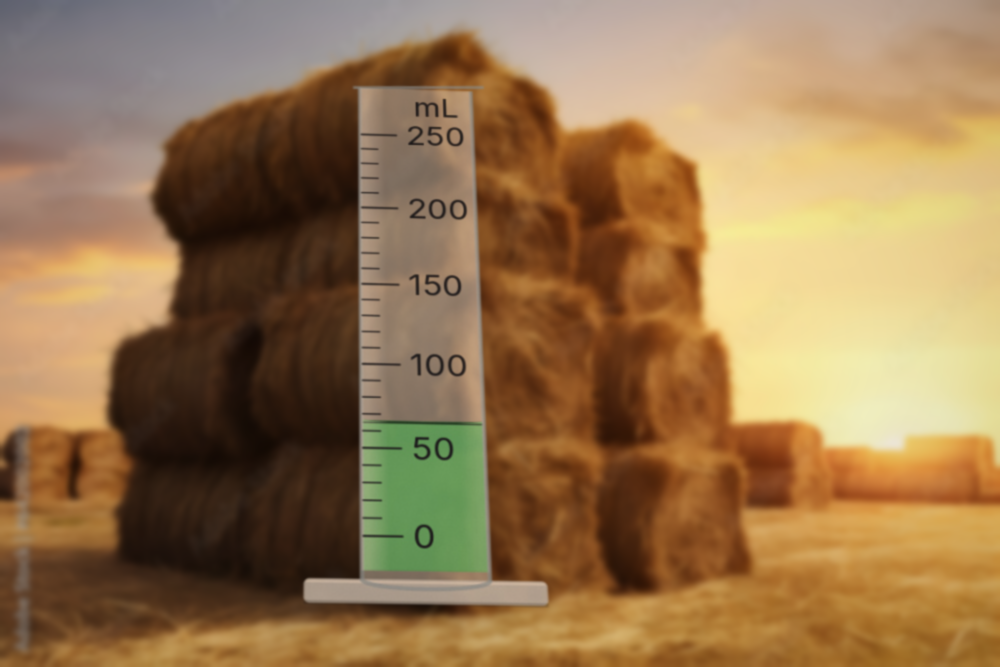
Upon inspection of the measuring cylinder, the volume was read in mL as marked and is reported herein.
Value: 65 mL
